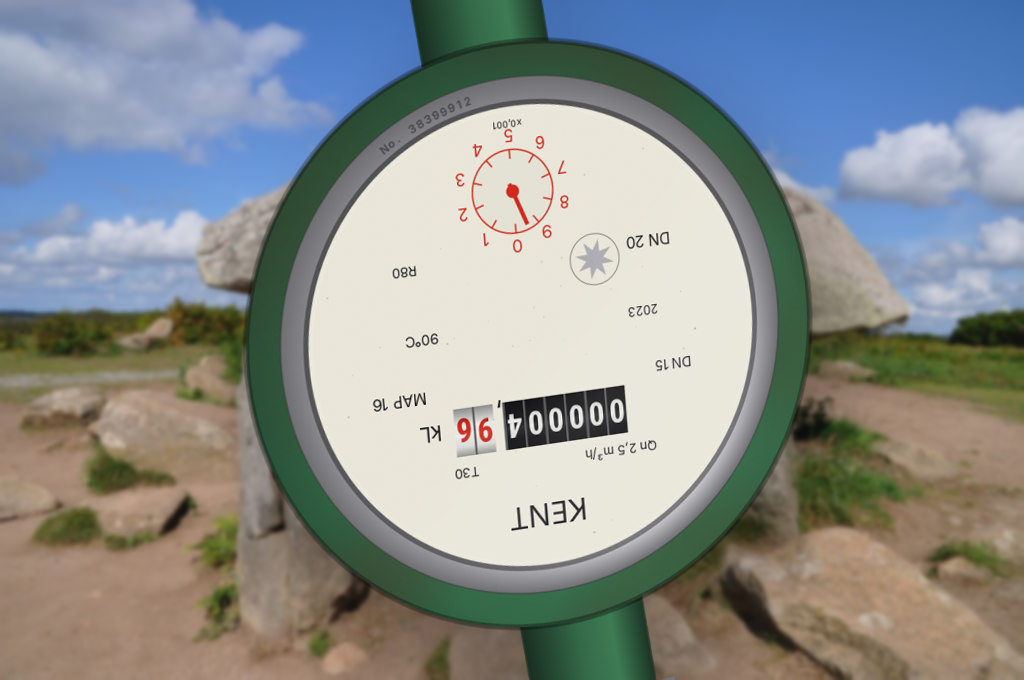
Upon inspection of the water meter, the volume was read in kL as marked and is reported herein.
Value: 4.959 kL
